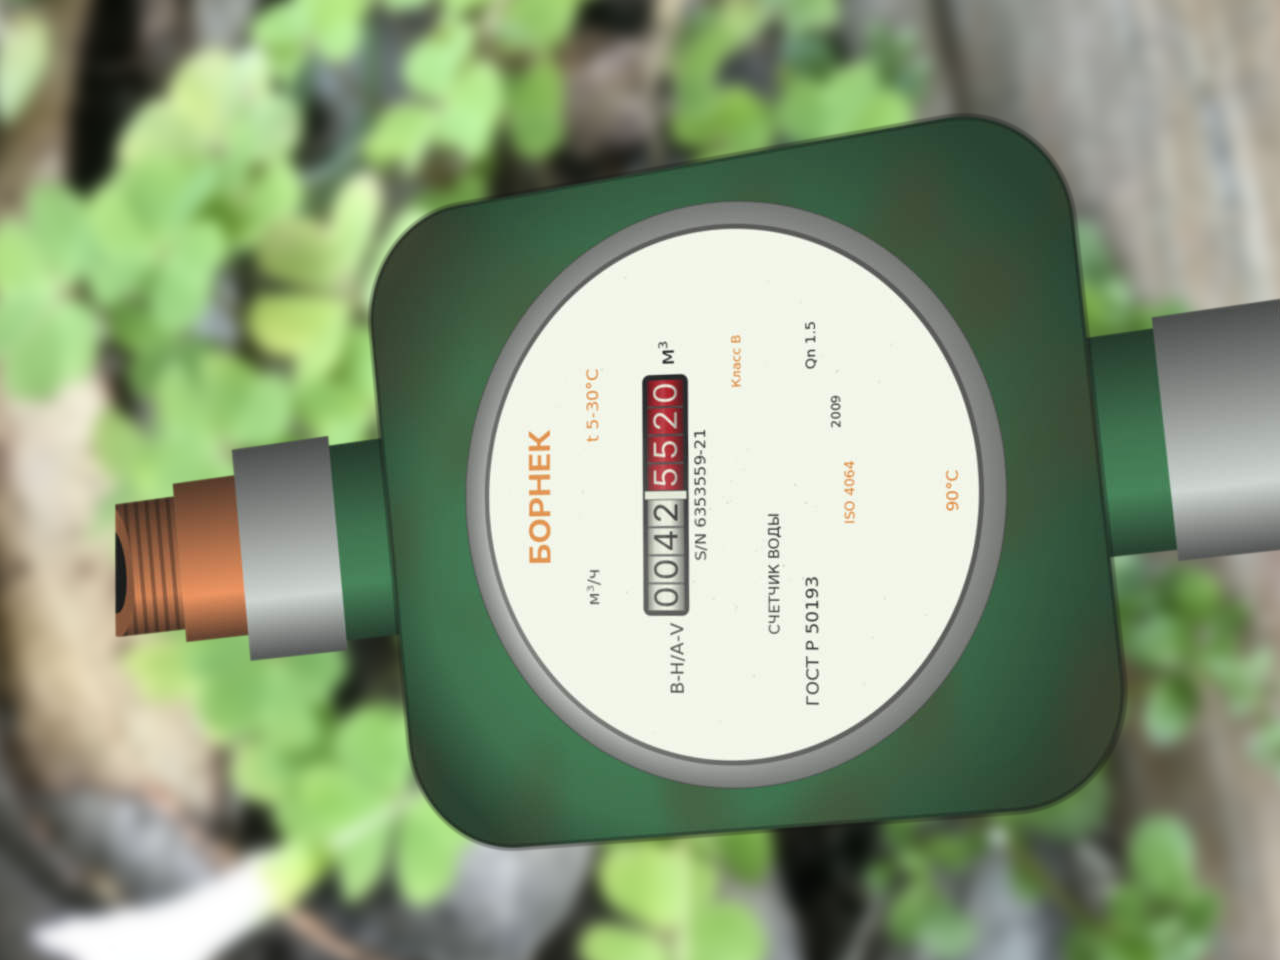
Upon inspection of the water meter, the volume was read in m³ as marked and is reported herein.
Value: 42.5520 m³
